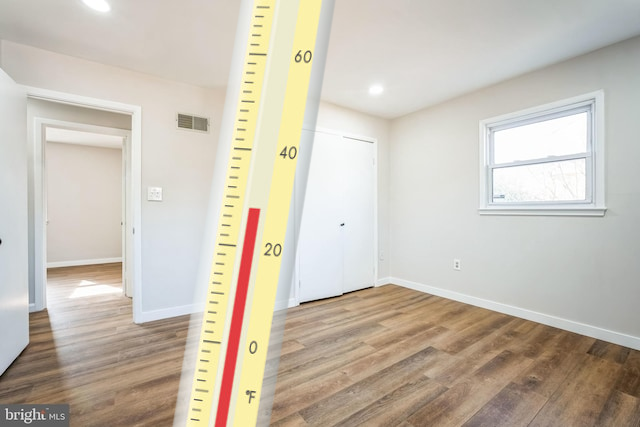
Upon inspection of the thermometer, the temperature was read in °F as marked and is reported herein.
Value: 28 °F
